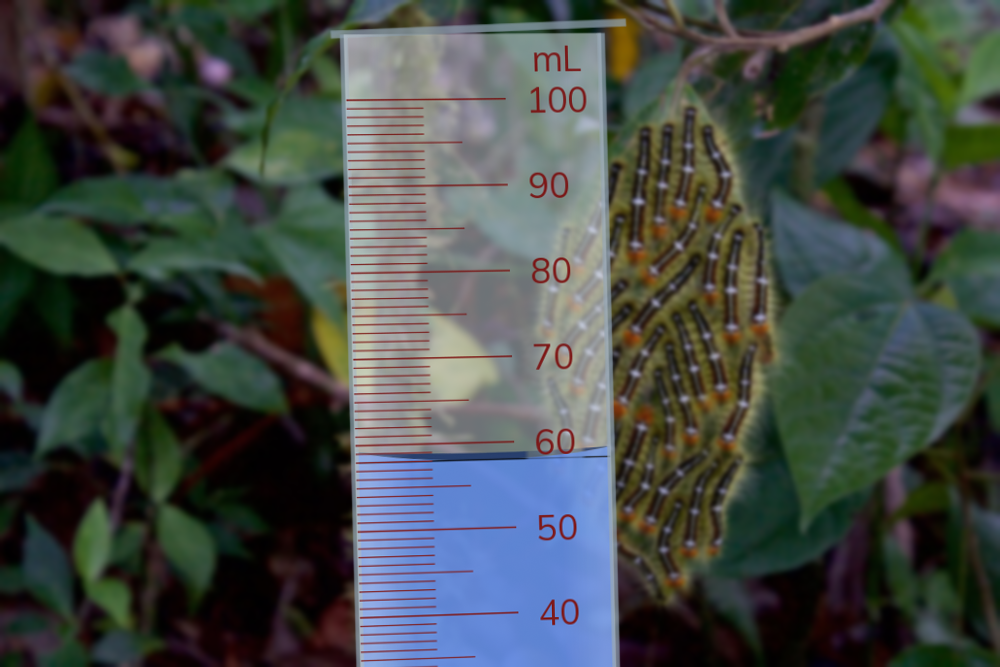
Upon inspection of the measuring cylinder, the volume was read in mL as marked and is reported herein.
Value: 58 mL
